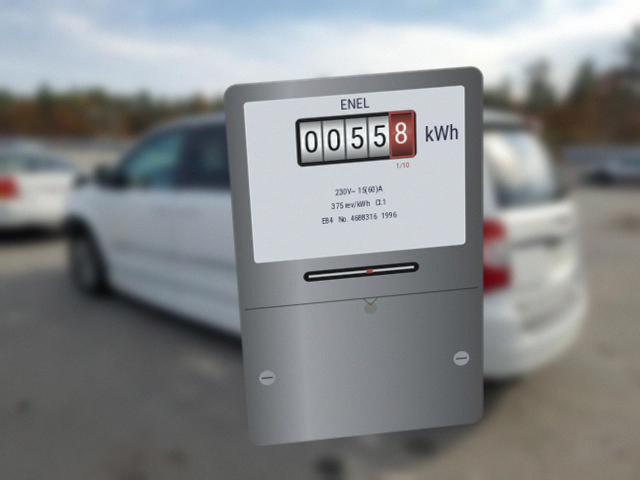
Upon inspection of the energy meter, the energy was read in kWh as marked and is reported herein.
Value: 55.8 kWh
